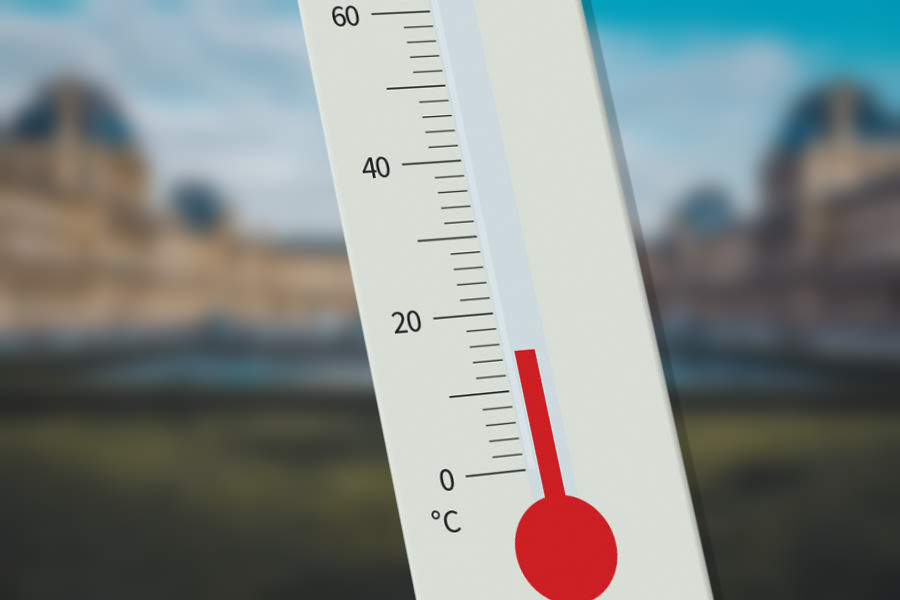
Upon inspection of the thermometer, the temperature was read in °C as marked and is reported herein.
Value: 15 °C
